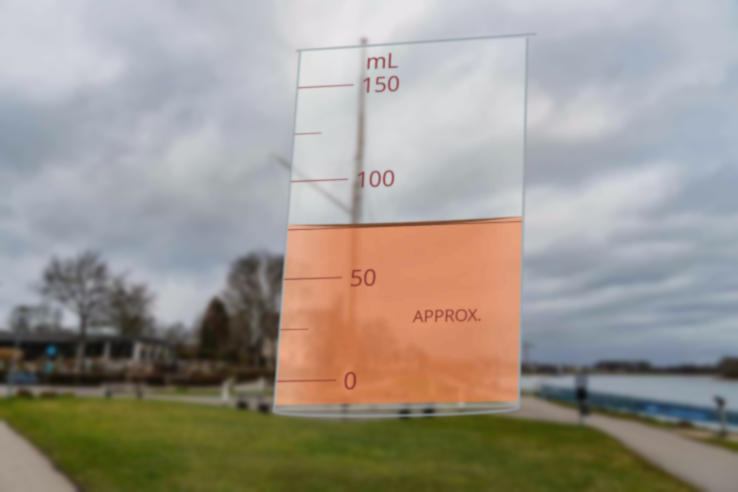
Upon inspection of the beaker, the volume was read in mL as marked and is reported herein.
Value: 75 mL
